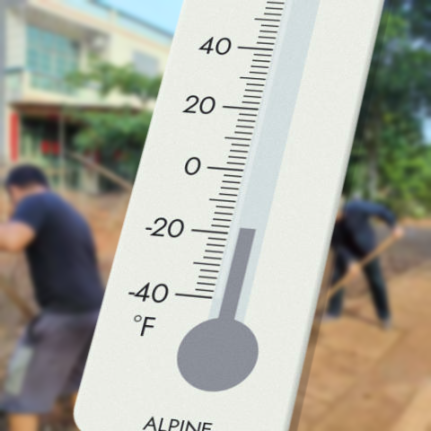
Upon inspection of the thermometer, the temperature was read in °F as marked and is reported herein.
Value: -18 °F
